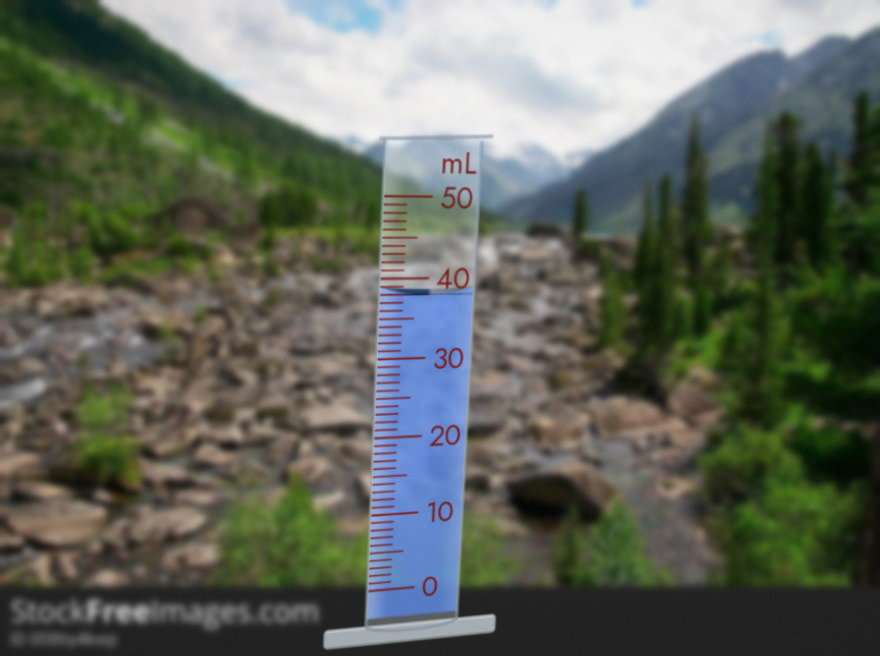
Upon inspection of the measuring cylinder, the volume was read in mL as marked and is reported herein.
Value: 38 mL
